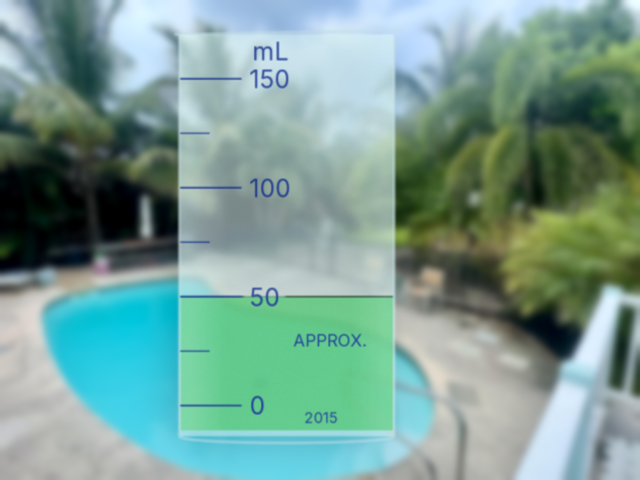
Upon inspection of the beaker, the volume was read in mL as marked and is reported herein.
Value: 50 mL
